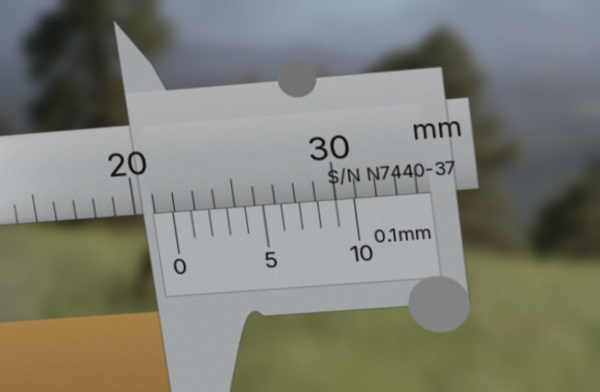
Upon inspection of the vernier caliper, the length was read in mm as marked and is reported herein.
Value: 21.9 mm
